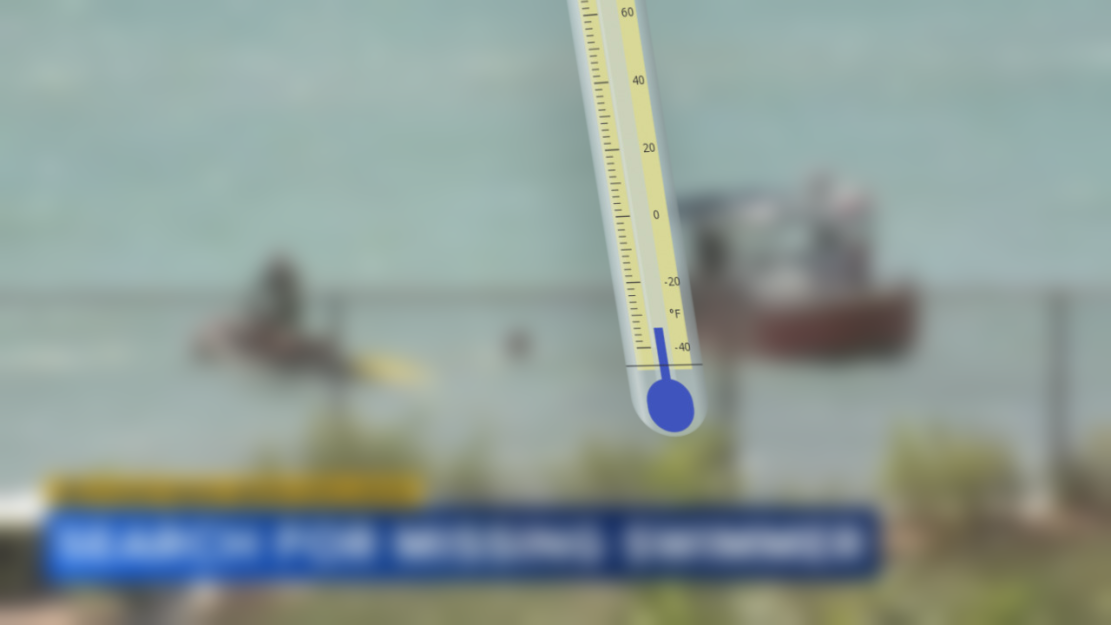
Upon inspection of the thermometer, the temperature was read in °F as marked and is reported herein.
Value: -34 °F
